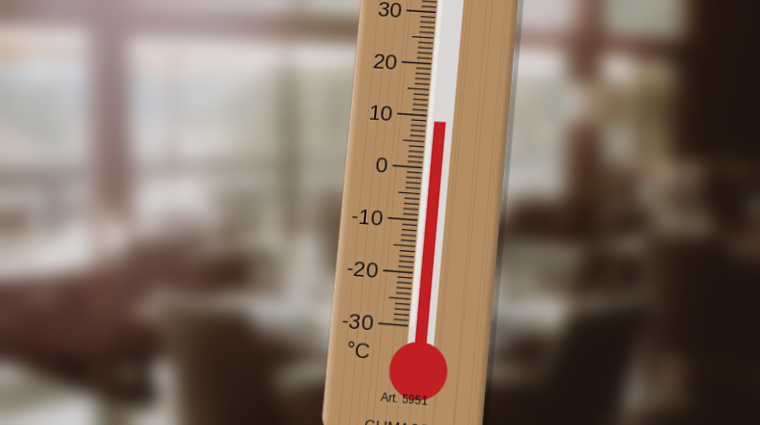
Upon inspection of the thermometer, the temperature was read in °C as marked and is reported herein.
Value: 9 °C
